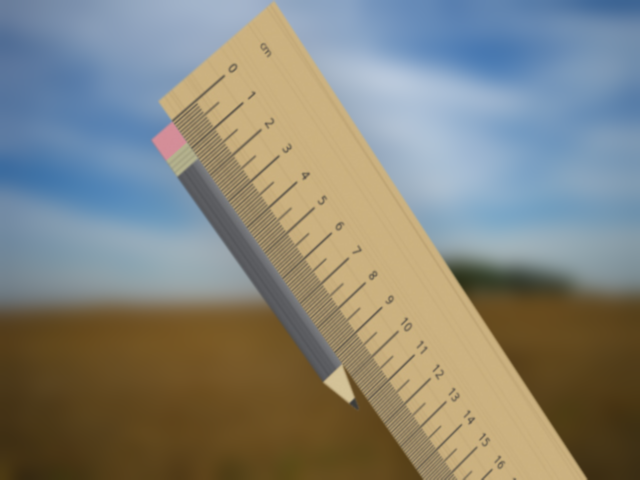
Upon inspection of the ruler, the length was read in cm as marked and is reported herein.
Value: 11 cm
